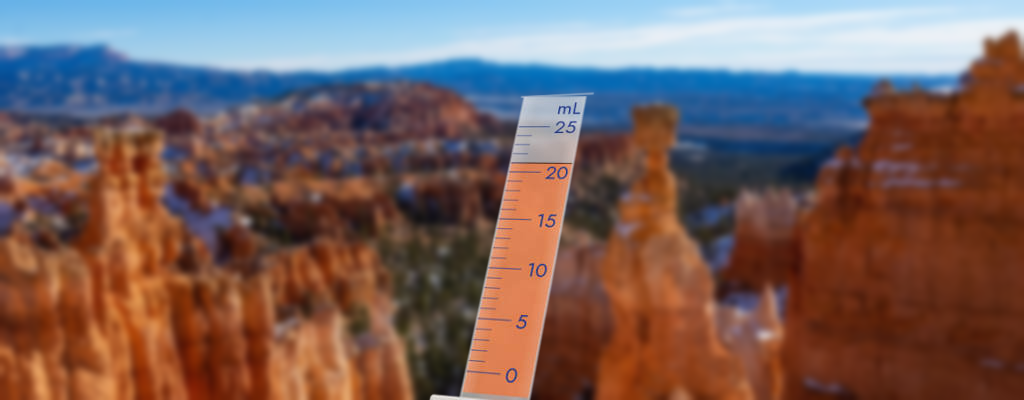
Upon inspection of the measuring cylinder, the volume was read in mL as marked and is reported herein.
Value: 21 mL
